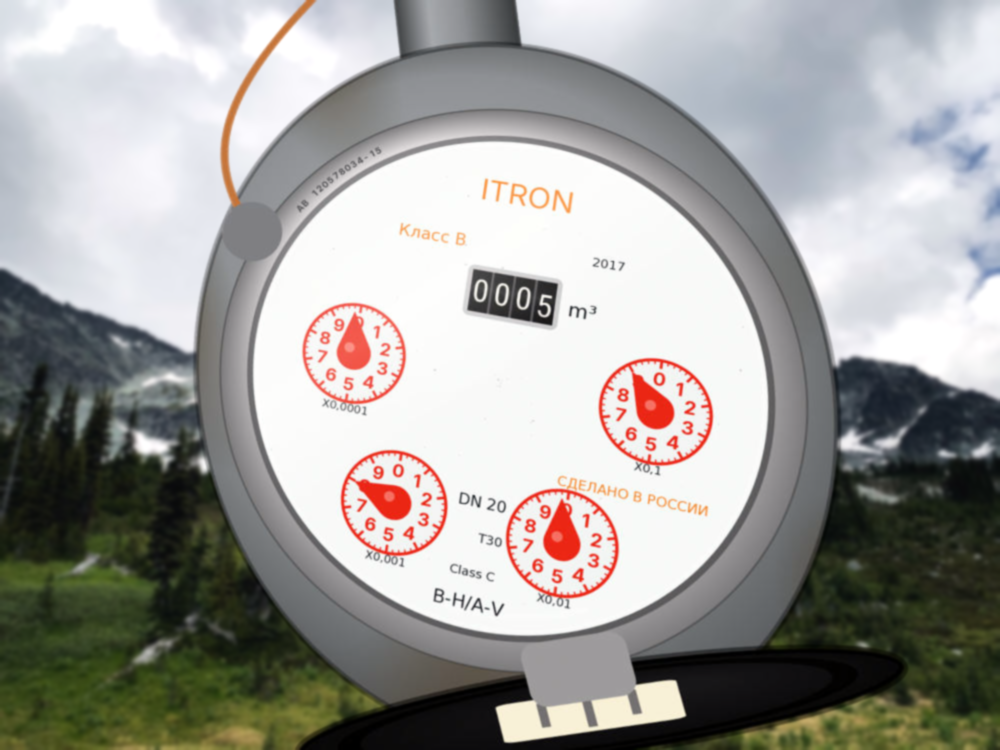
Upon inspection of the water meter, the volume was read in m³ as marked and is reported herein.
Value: 4.8979 m³
